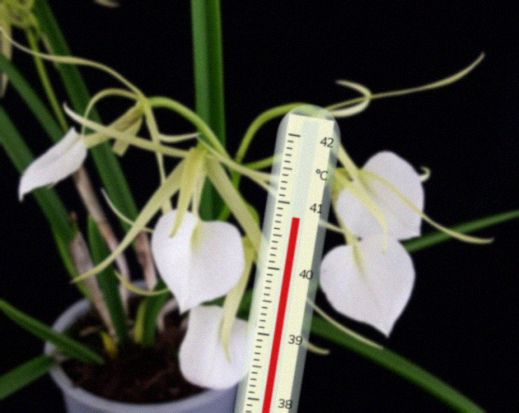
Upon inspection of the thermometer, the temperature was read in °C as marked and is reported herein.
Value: 40.8 °C
